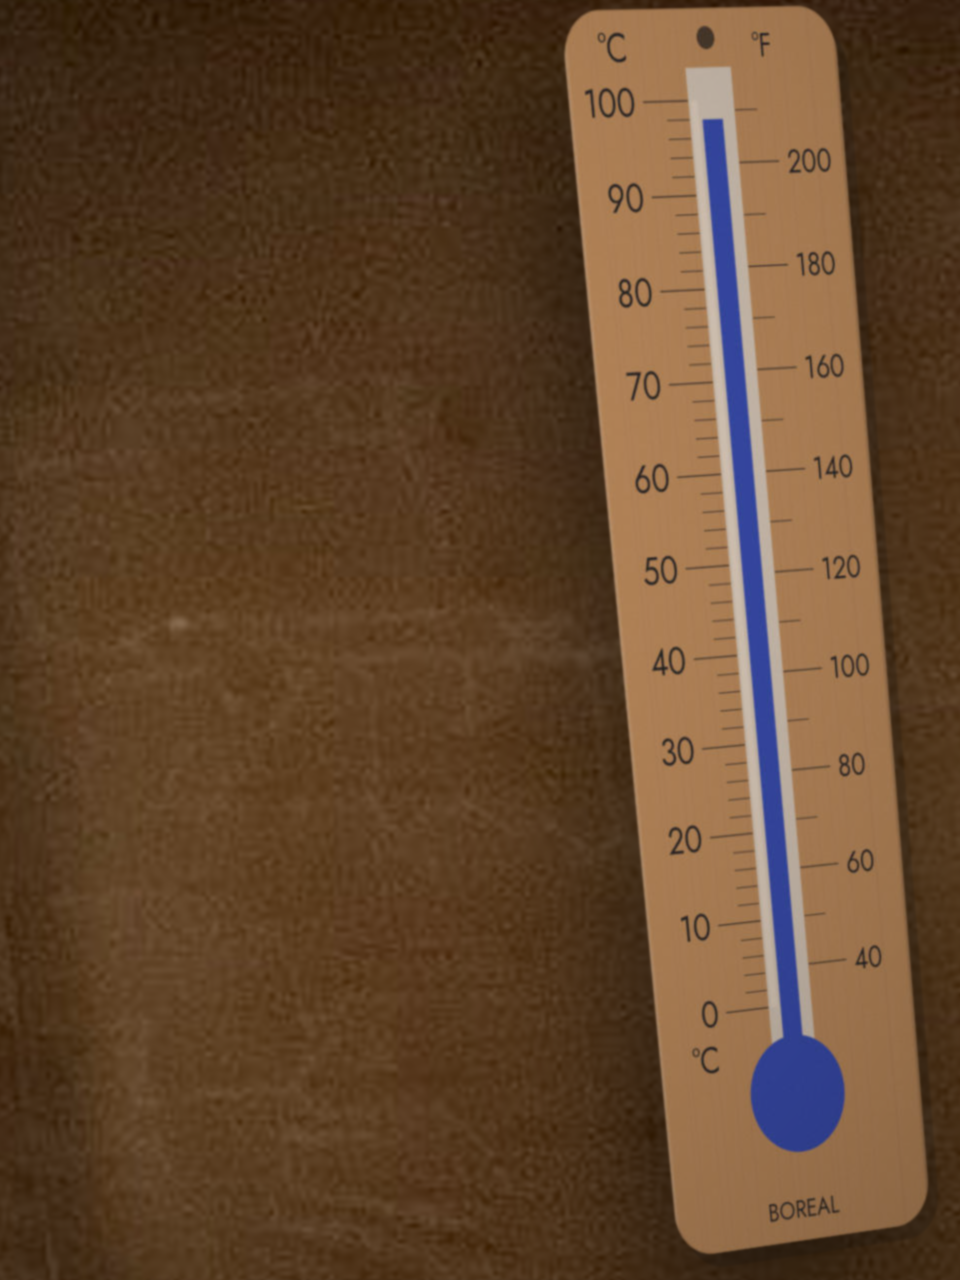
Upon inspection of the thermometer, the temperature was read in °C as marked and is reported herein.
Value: 98 °C
